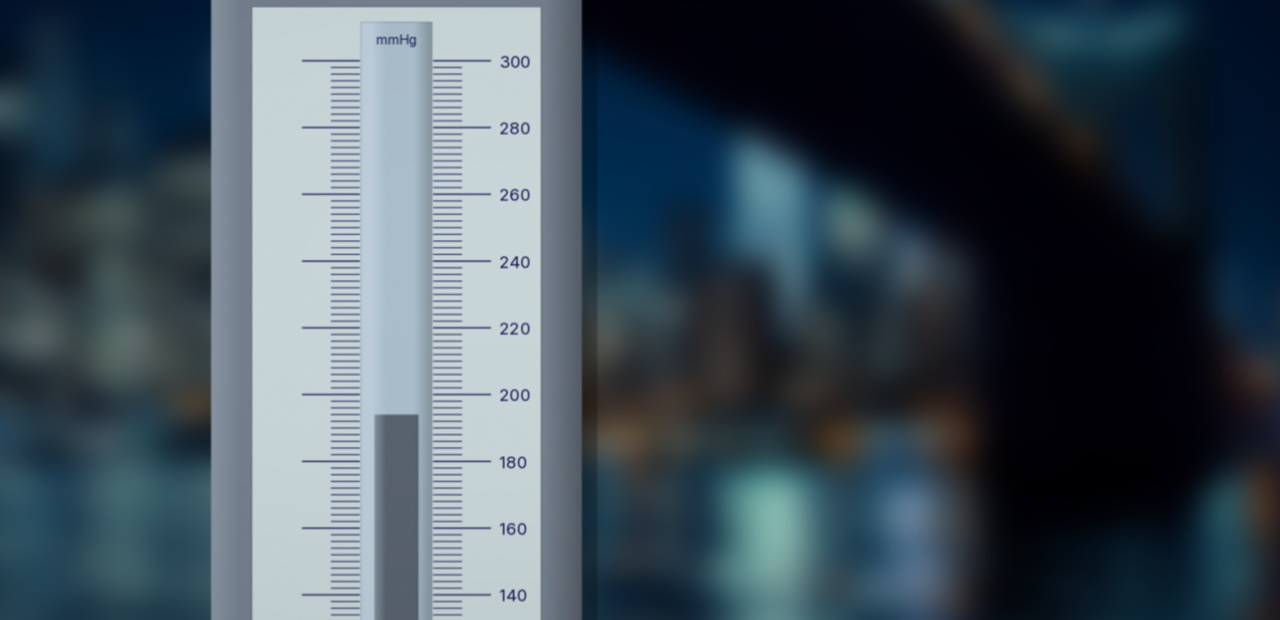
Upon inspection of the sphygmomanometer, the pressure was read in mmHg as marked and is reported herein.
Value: 194 mmHg
